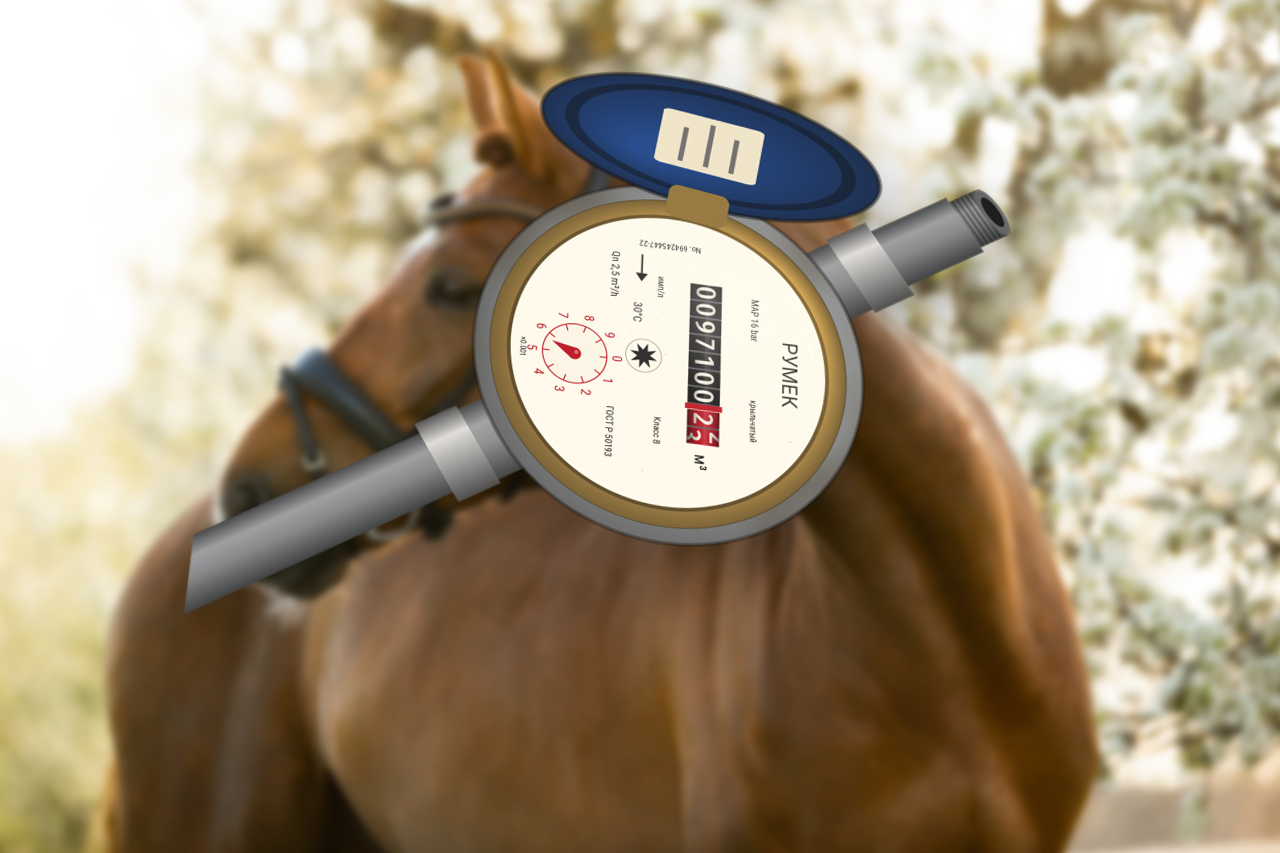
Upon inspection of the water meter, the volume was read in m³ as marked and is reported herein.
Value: 97100.225 m³
